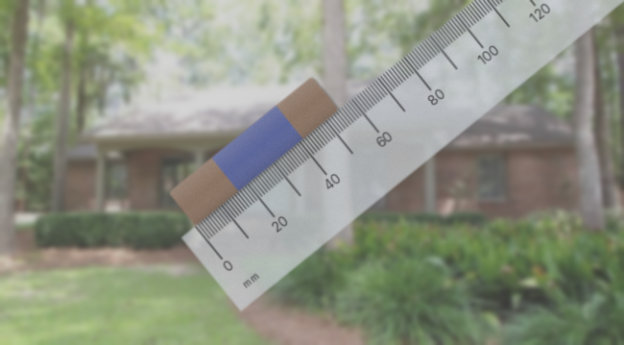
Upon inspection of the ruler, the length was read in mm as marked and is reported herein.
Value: 55 mm
